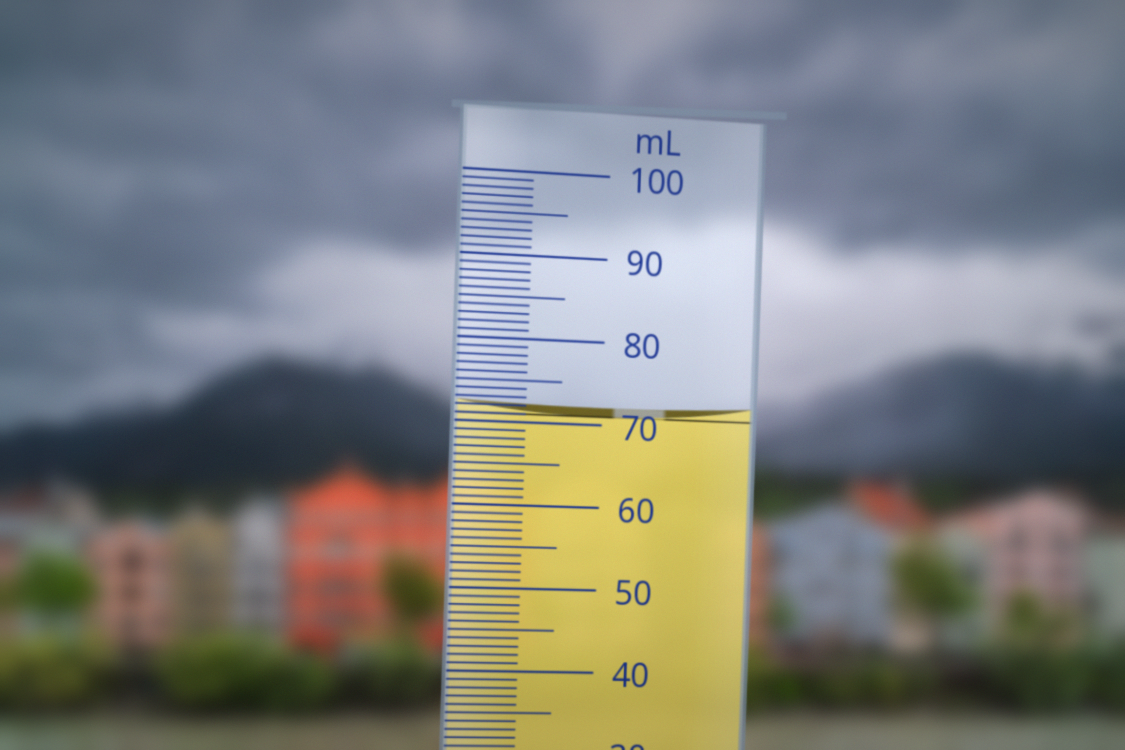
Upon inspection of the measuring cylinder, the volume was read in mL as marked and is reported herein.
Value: 71 mL
